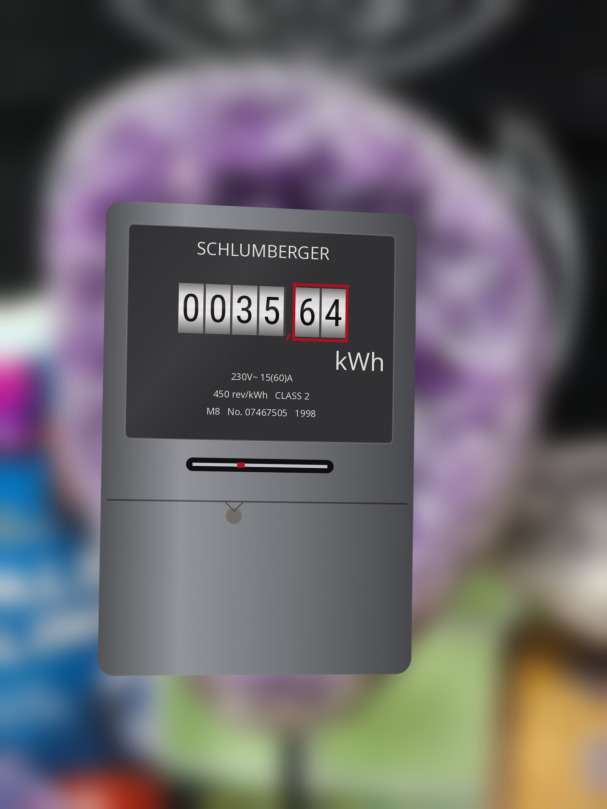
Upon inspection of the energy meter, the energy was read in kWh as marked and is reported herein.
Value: 35.64 kWh
